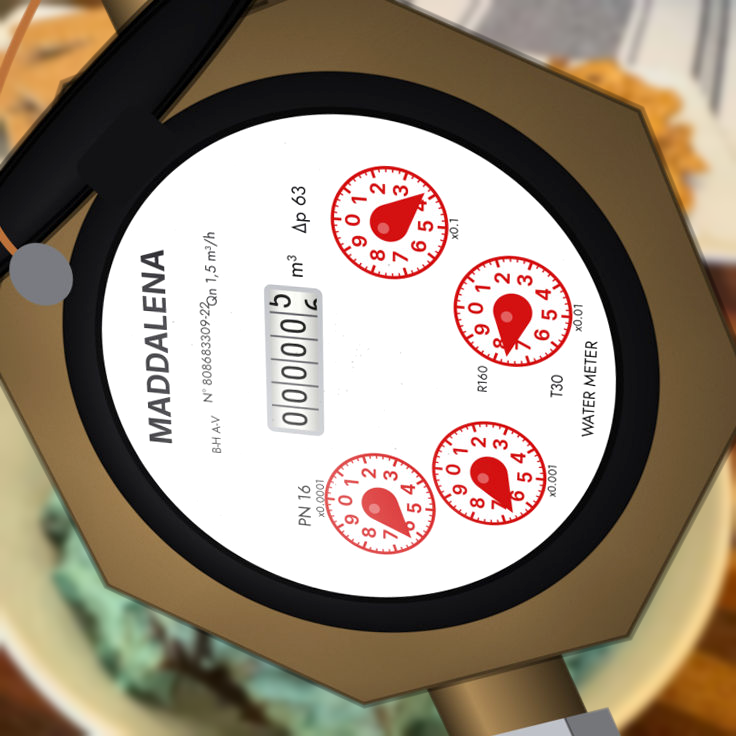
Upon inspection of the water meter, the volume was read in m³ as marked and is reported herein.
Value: 5.3766 m³
